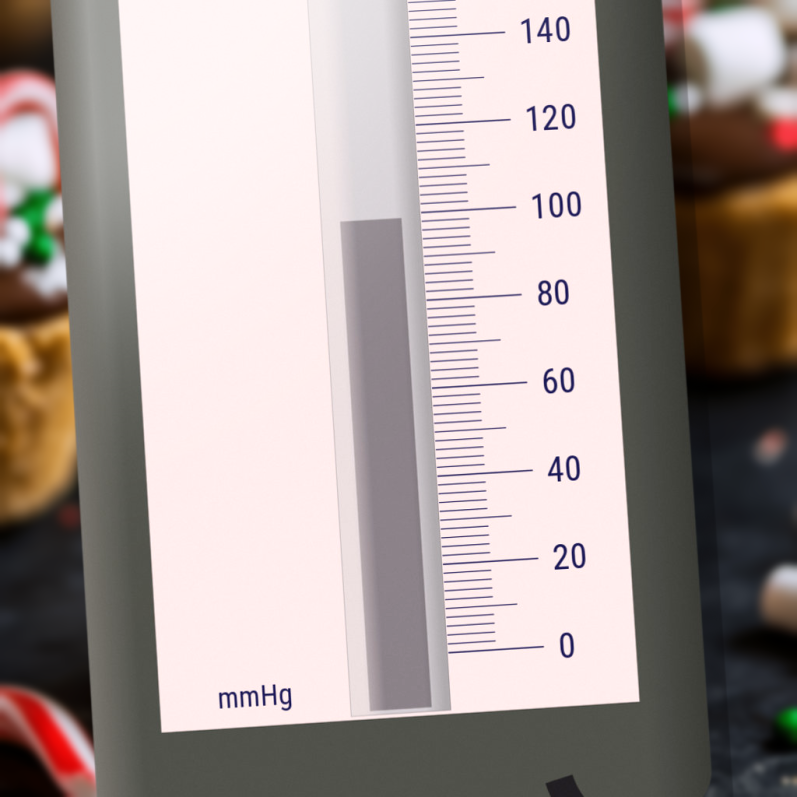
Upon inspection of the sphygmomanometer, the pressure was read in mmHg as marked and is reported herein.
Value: 99 mmHg
